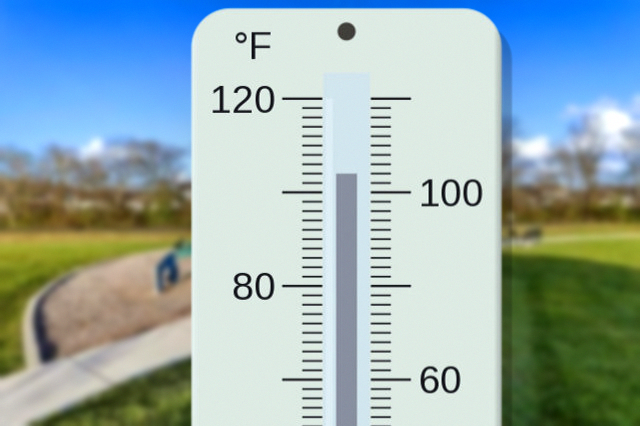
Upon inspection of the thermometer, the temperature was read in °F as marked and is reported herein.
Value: 104 °F
